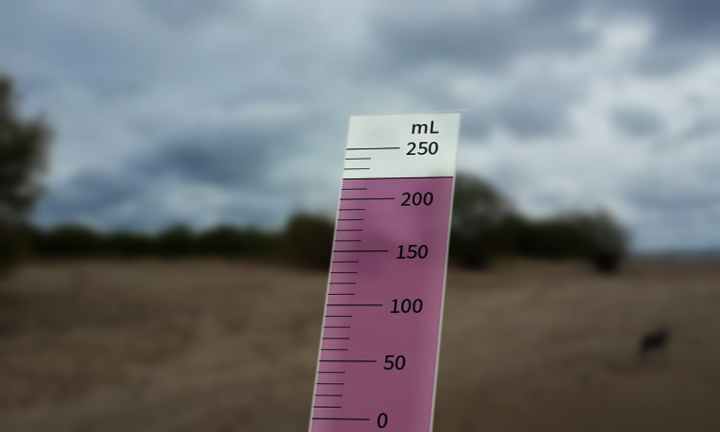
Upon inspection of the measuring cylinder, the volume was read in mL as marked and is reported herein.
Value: 220 mL
